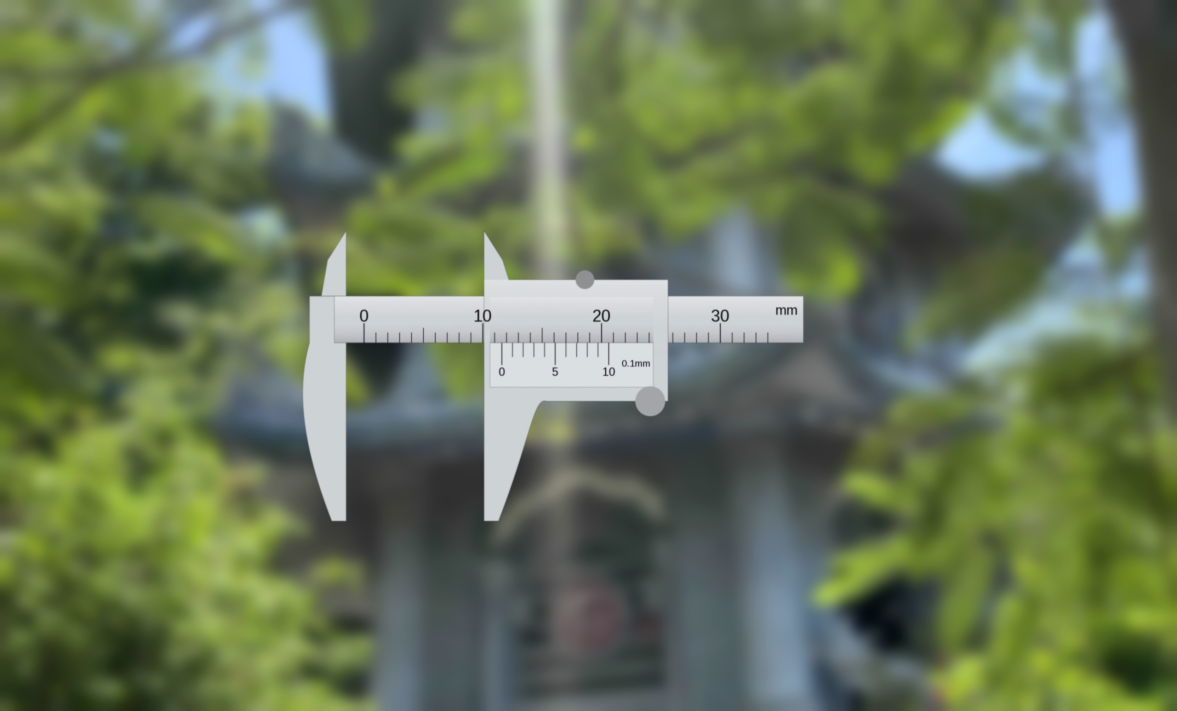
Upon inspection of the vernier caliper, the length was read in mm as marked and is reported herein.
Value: 11.6 mm
